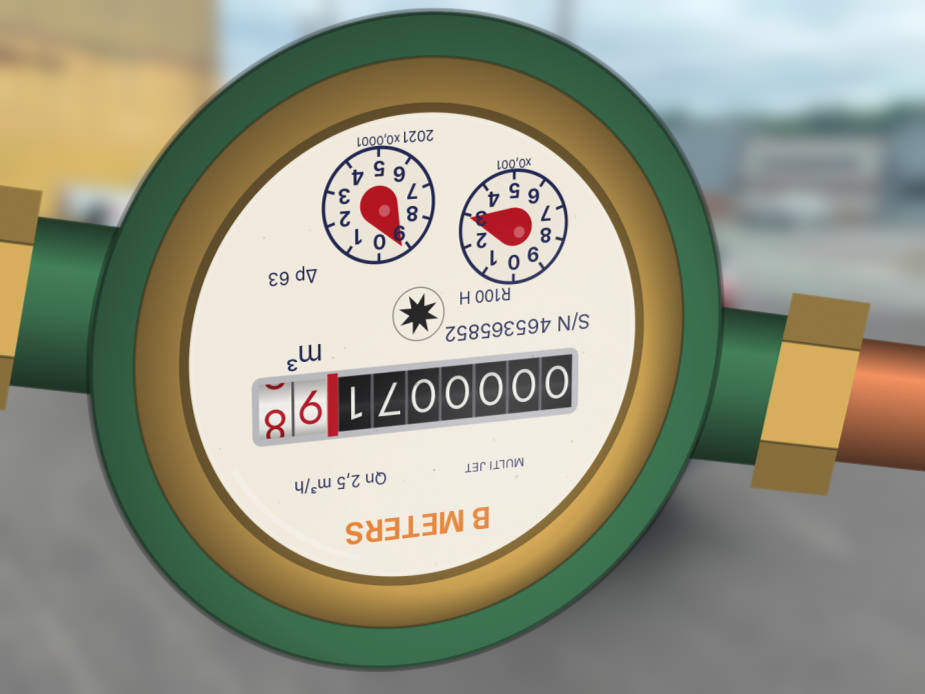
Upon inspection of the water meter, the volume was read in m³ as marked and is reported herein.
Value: 71.9829 m³
